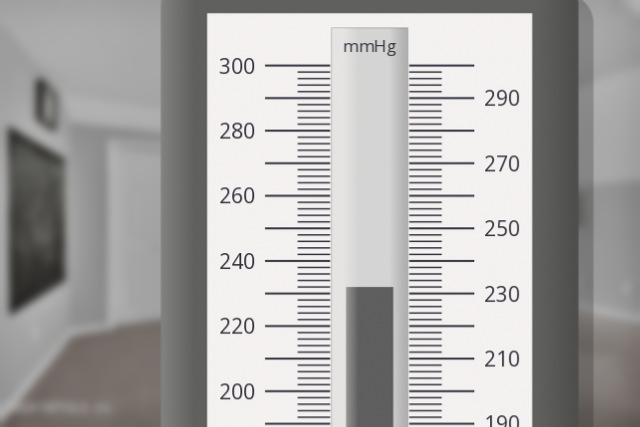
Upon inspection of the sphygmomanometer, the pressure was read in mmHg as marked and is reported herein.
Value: 232 mmHg
